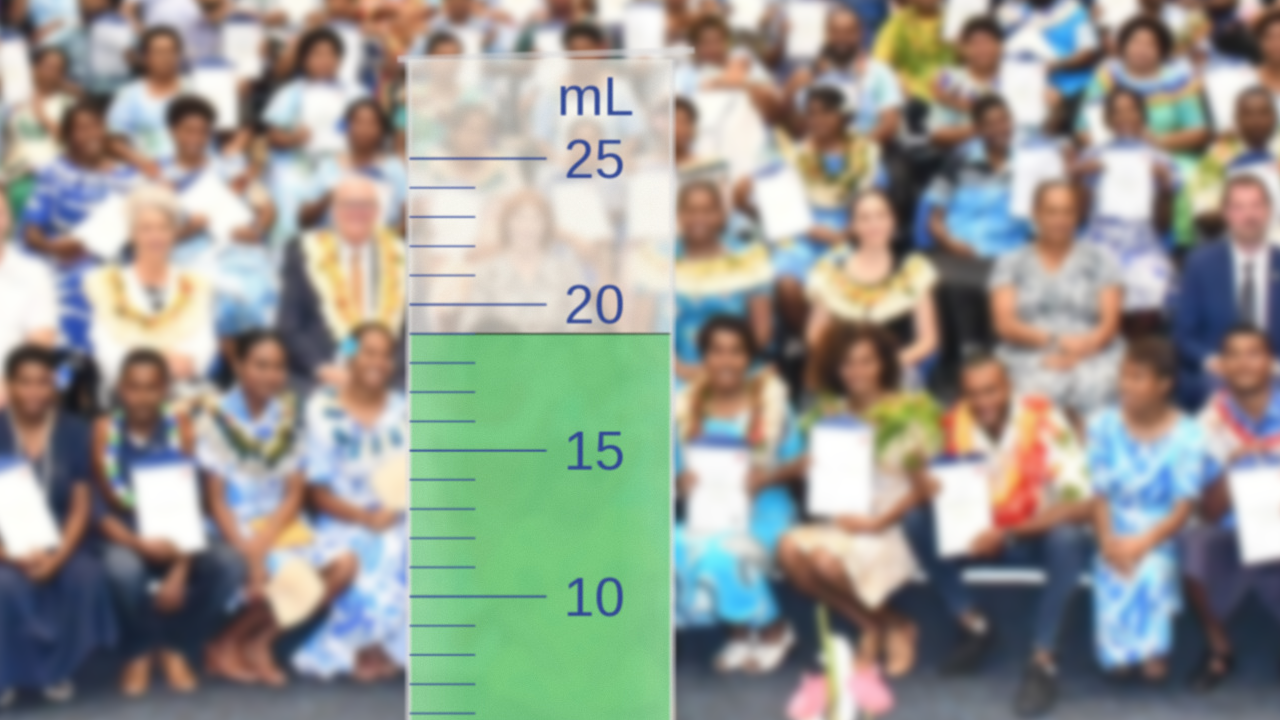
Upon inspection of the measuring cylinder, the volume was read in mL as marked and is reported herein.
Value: 19 mL
